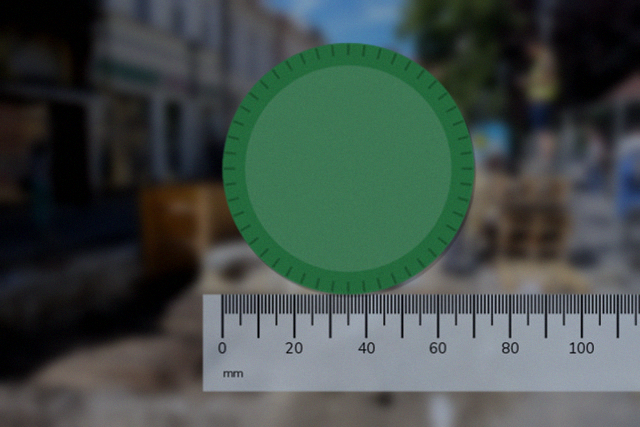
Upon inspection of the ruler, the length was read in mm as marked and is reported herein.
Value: 70 mm
